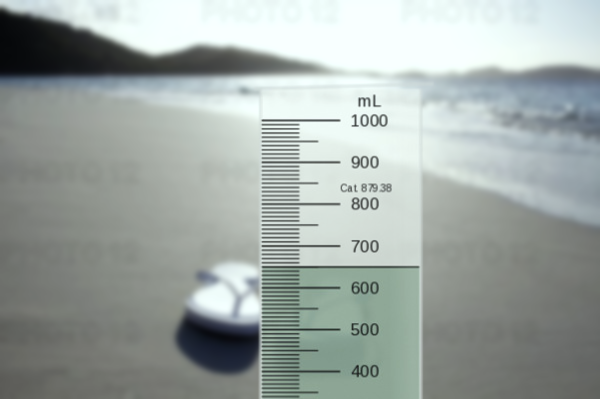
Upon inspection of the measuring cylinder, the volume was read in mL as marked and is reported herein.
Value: 650 mL
